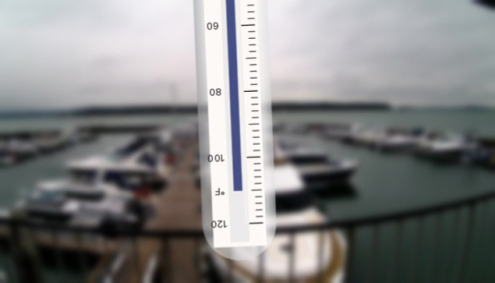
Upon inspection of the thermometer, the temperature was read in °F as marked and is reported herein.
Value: 110 °F
